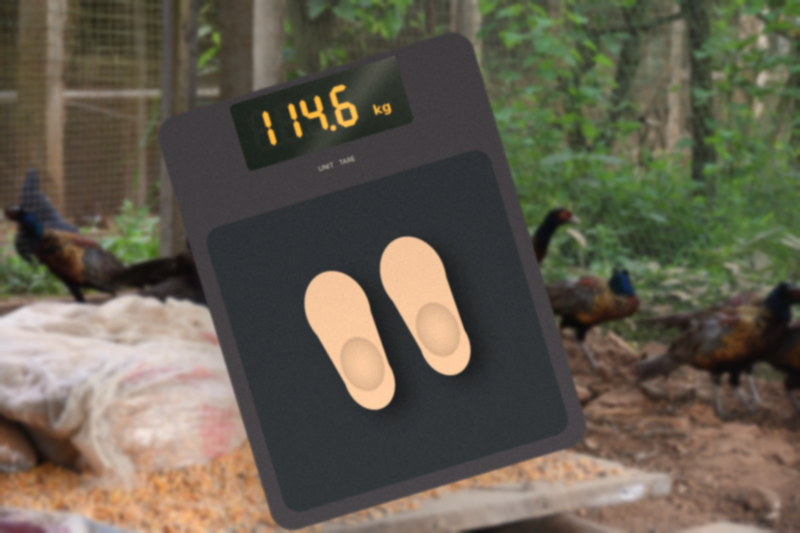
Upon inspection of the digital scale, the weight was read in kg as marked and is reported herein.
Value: 114.6 kg
